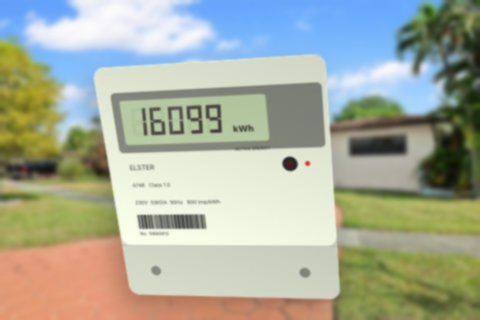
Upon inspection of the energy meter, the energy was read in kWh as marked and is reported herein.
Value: 16099 kWh
